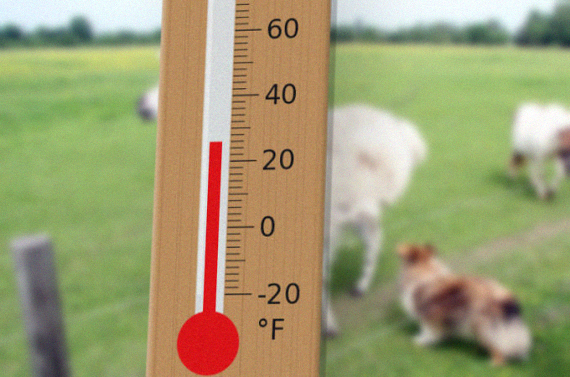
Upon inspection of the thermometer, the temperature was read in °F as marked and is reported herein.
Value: 26 °F
